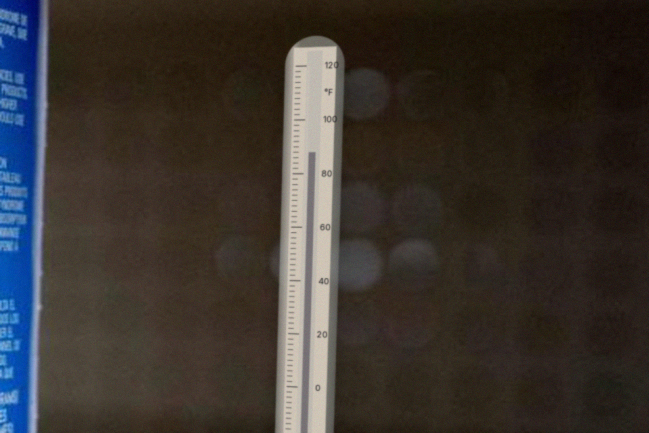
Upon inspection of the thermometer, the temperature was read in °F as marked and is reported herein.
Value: 88 °F
